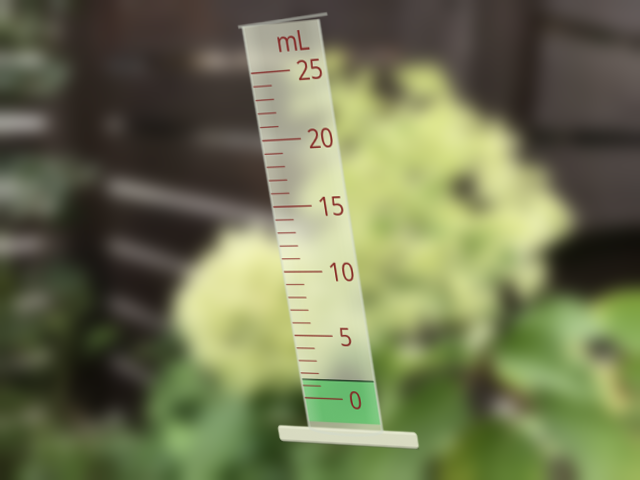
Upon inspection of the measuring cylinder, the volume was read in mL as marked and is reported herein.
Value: 1.5 mL
